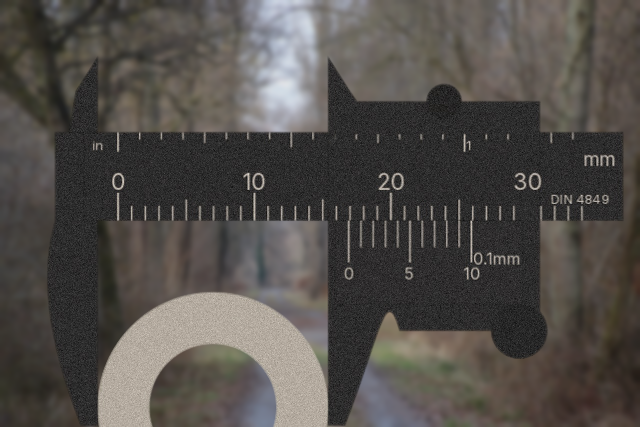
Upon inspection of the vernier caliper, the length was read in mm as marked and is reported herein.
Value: 16.9 mm
